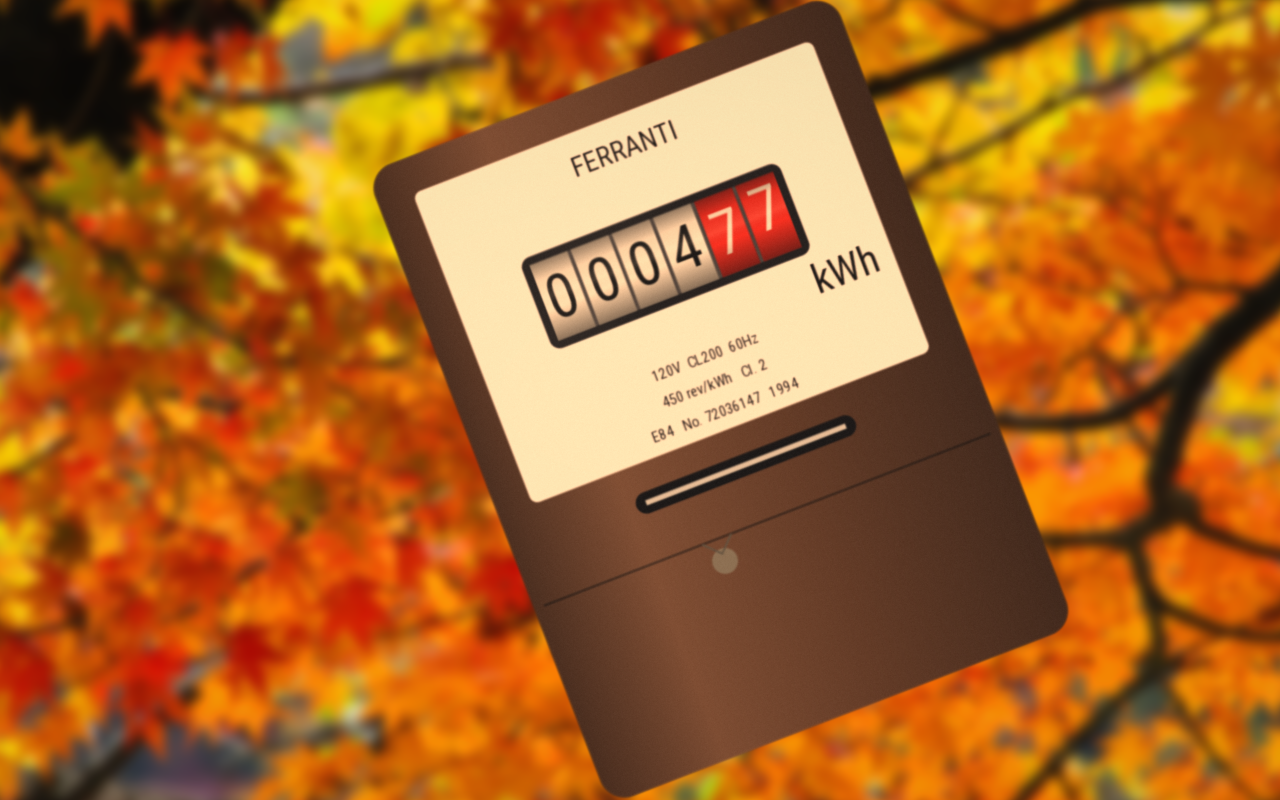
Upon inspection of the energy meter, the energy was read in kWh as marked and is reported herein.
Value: 4.77 kWh
